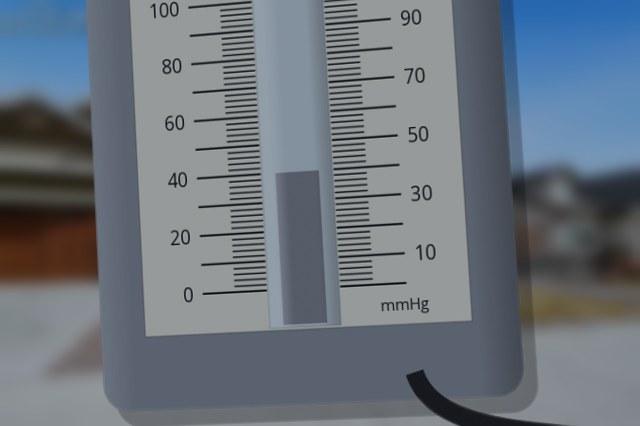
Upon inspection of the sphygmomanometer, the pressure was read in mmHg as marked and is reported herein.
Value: 40 mmHg
